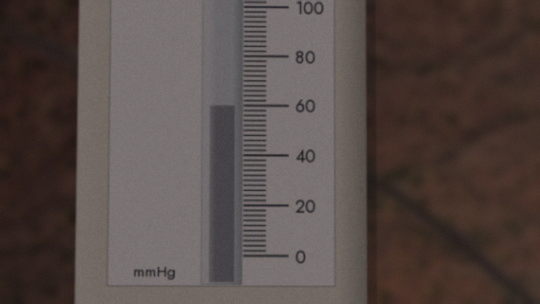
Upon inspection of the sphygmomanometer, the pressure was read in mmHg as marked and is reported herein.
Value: 60 mmHg
